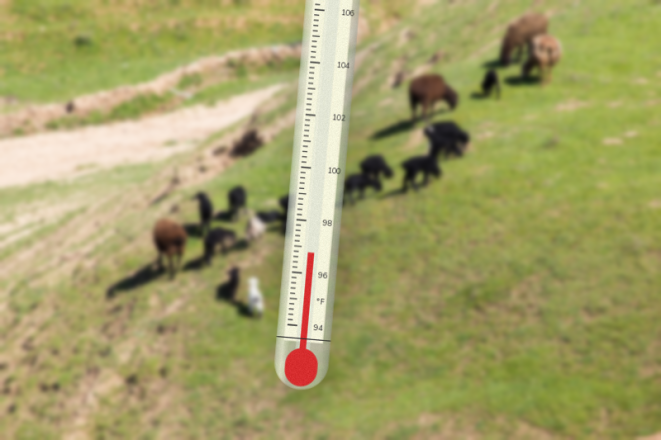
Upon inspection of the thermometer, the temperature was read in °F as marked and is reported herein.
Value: 96.8 °F
